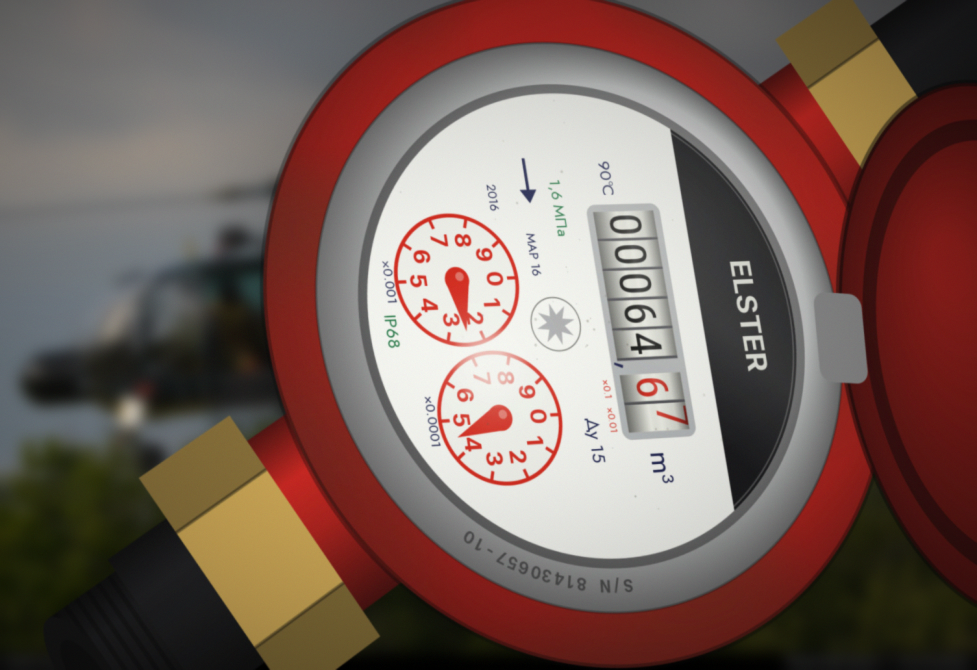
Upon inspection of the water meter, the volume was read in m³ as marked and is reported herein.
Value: 64.6724 m³
